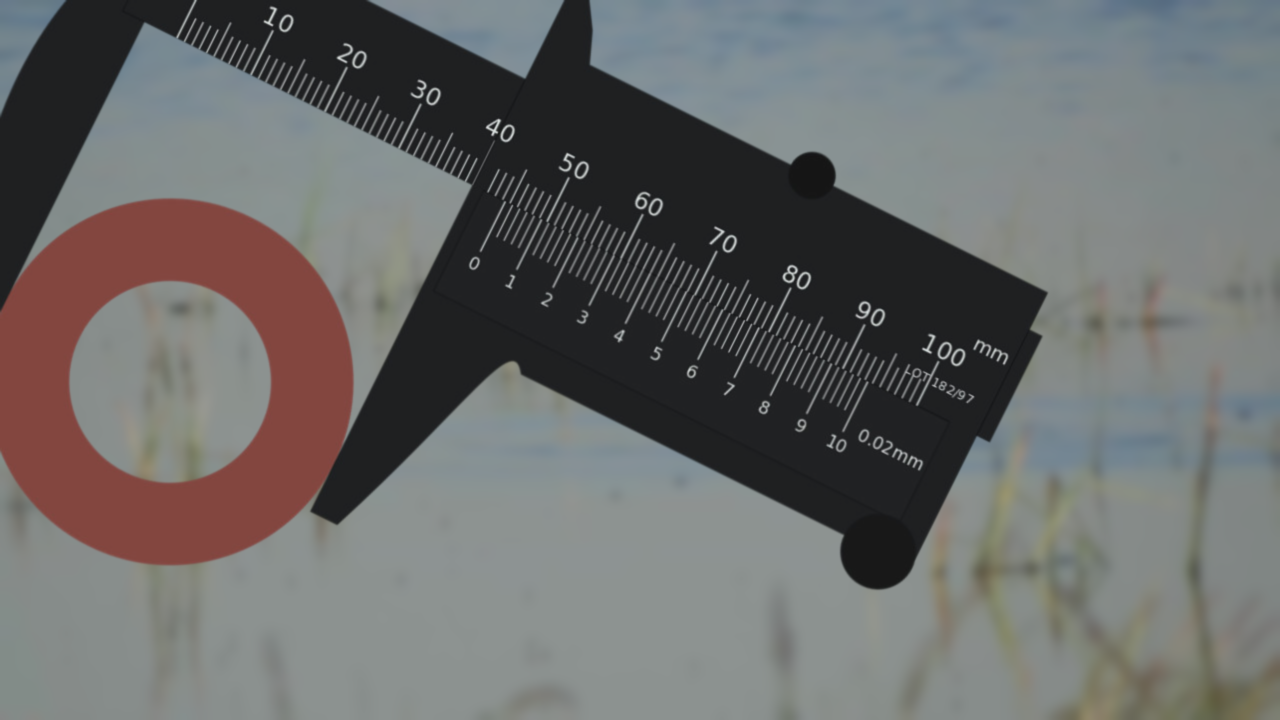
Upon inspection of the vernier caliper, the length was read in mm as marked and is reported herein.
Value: 44.4 mm
